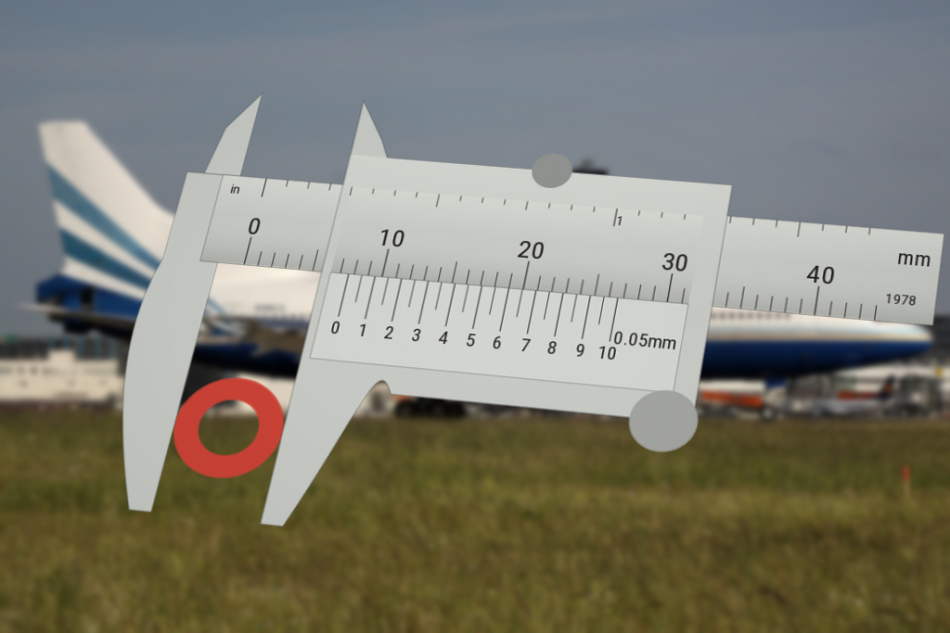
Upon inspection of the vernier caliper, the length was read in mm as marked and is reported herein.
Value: 7.6 mm
